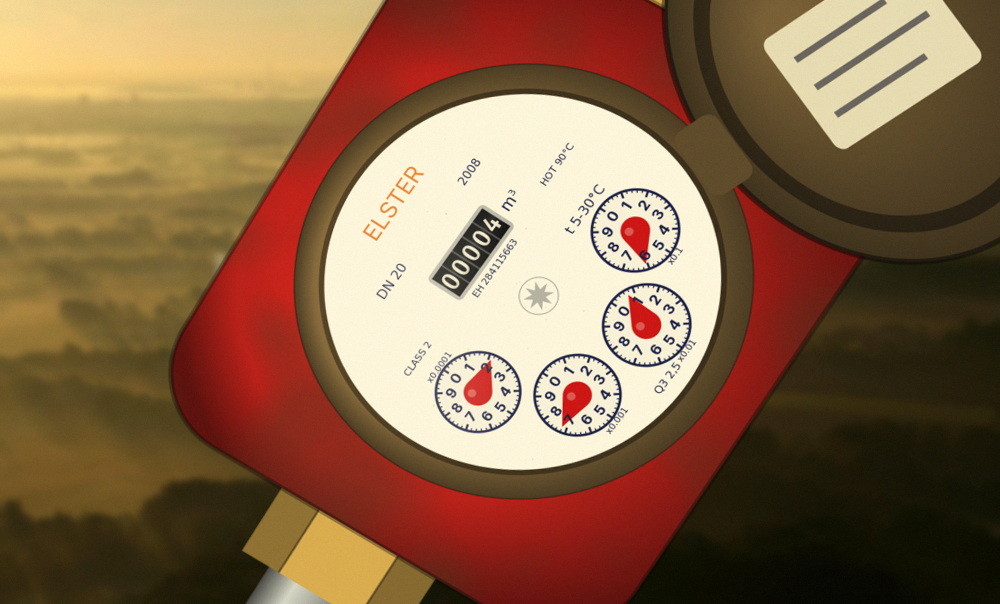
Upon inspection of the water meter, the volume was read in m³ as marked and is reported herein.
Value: 4.6072 m³
